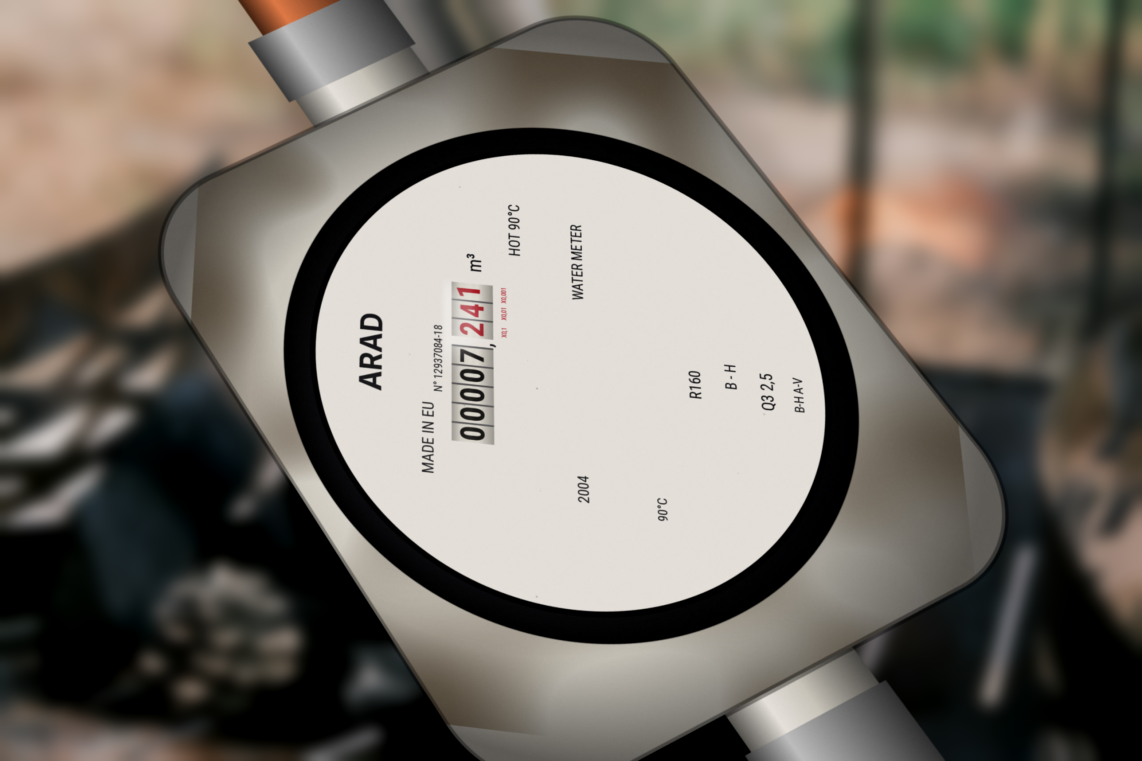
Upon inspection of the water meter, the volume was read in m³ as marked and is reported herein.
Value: 7.241 m³
